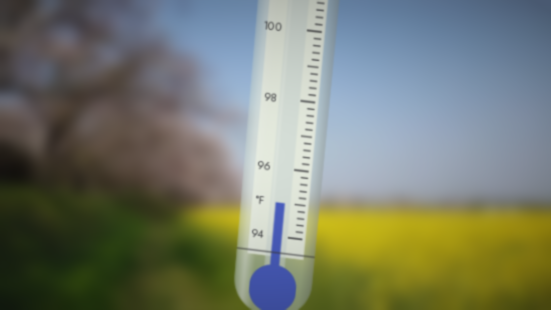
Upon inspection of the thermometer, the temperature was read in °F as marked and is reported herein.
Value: 95 °F
